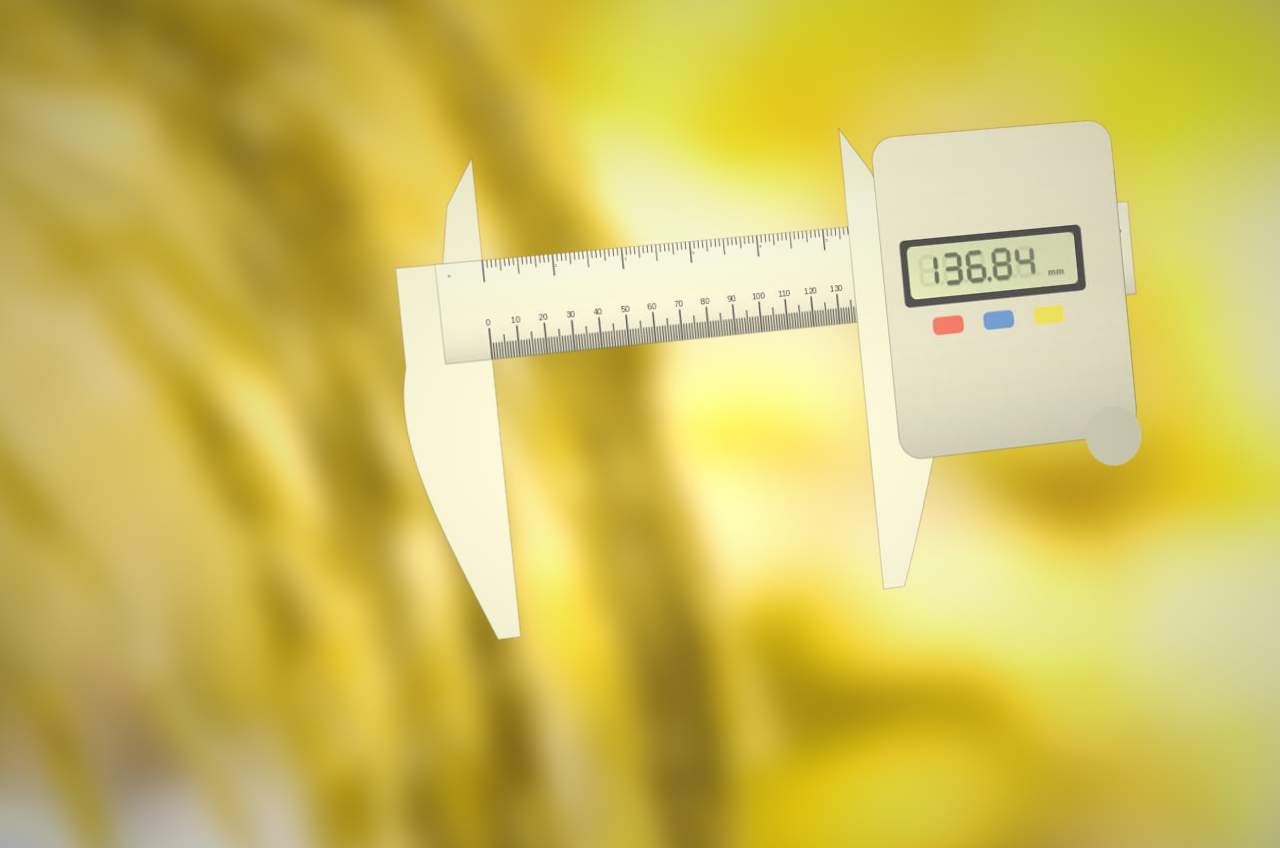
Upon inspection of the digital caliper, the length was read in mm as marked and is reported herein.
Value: 136.84 mm
